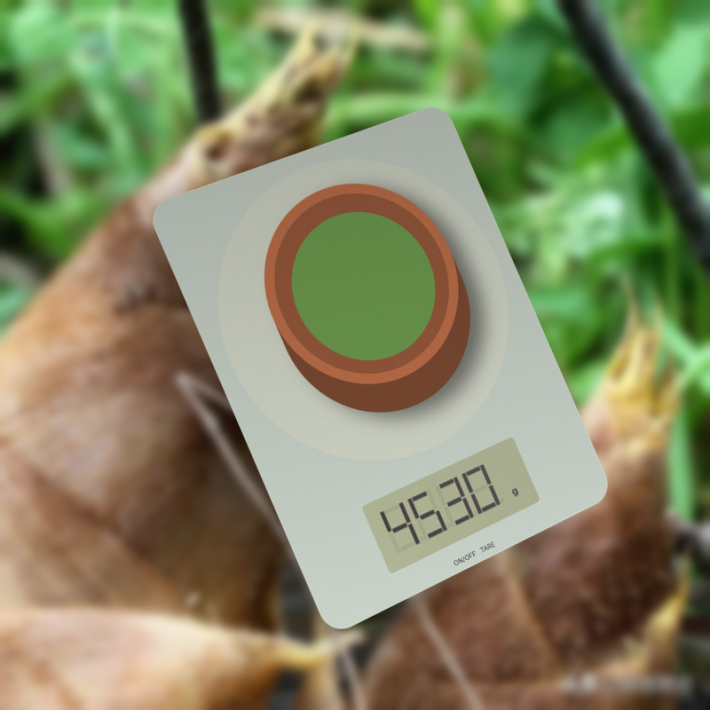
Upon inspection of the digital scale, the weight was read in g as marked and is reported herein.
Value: 4530 g
